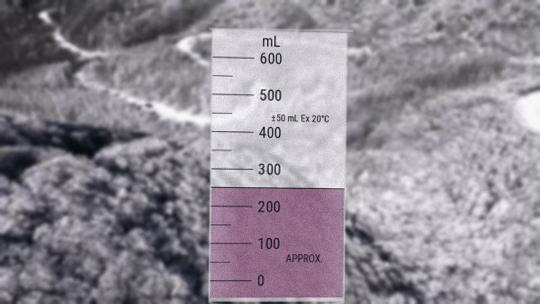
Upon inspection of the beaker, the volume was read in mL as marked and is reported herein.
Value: 250 mL
